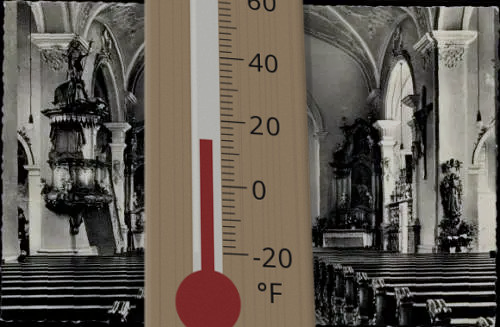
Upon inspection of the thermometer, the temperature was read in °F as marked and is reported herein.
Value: 14 °F
